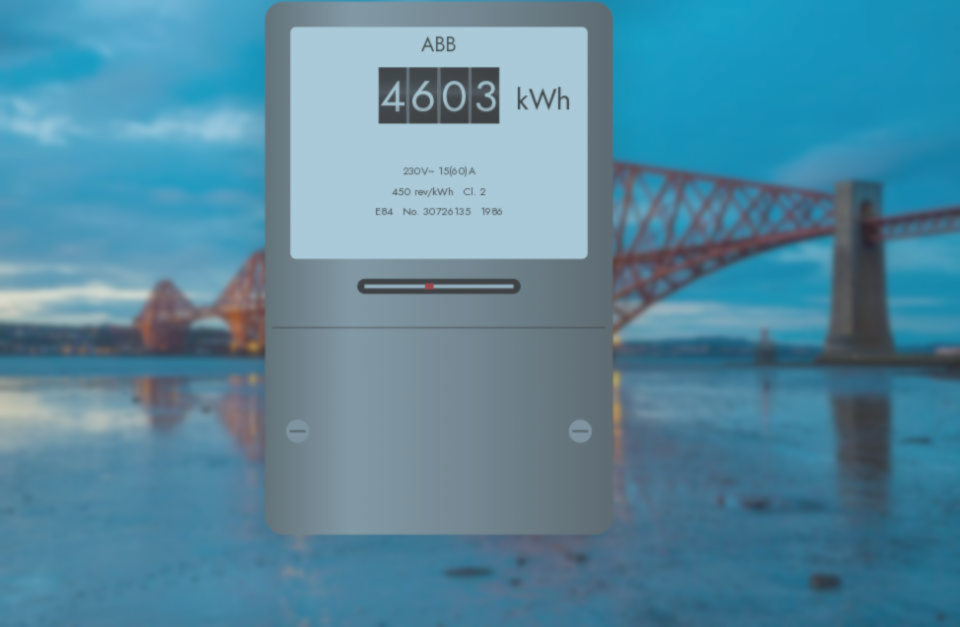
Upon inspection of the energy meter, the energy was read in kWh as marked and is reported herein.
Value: 4603 kWh
